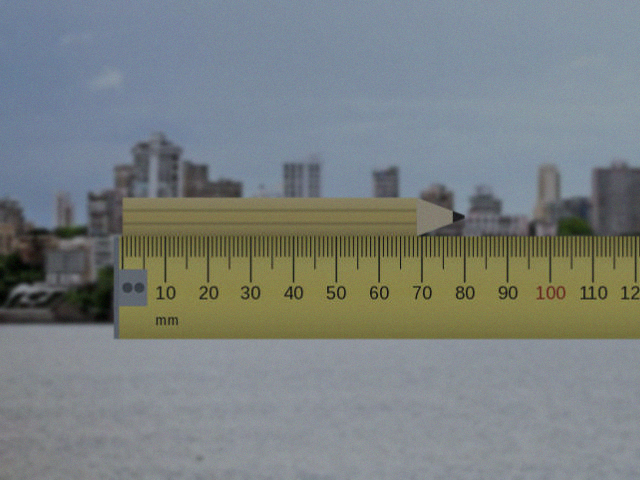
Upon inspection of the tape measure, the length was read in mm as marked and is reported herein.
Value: 80 mm
